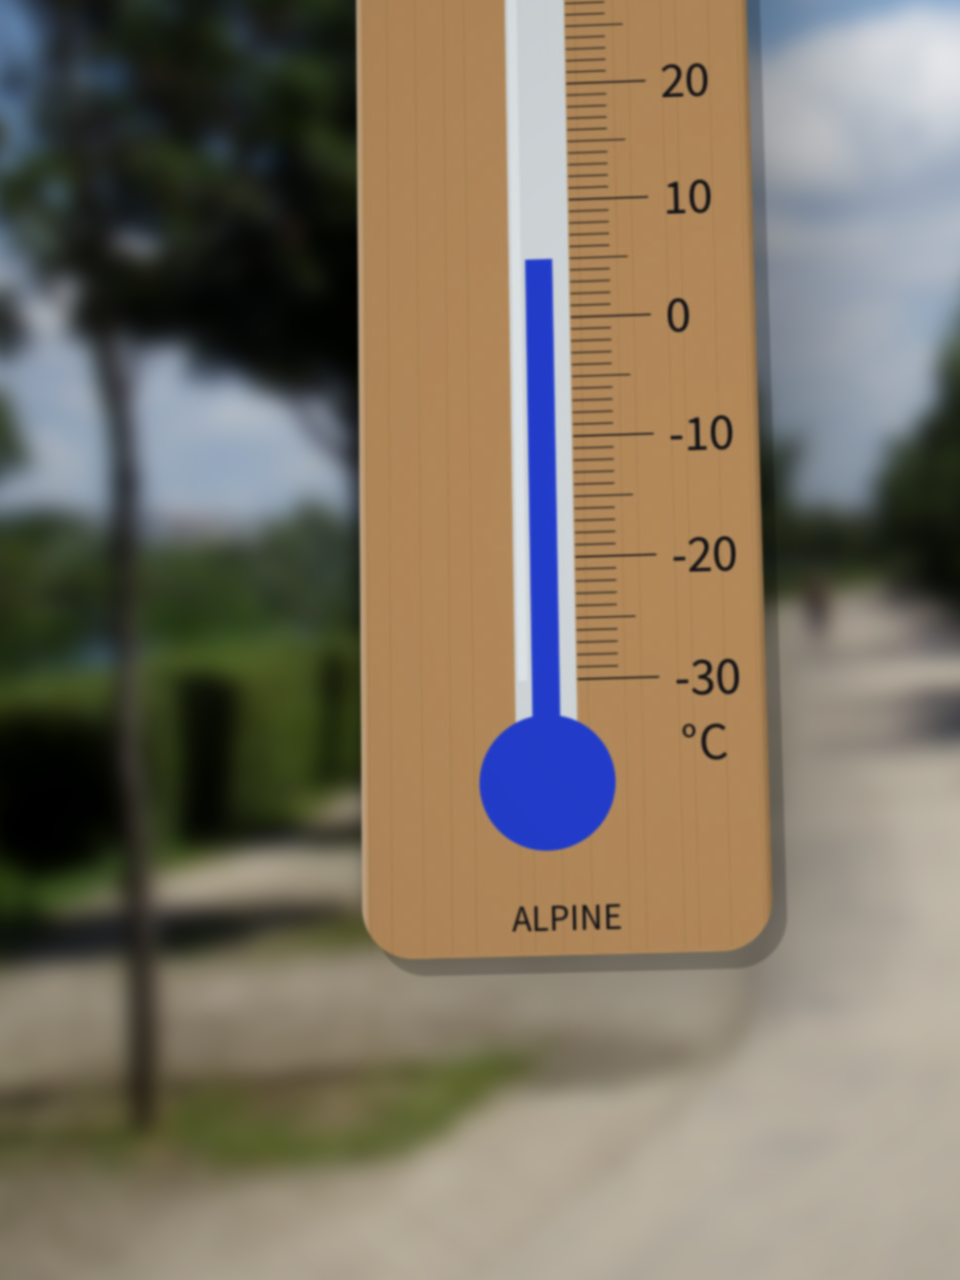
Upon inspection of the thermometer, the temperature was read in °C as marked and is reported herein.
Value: 5 °C
